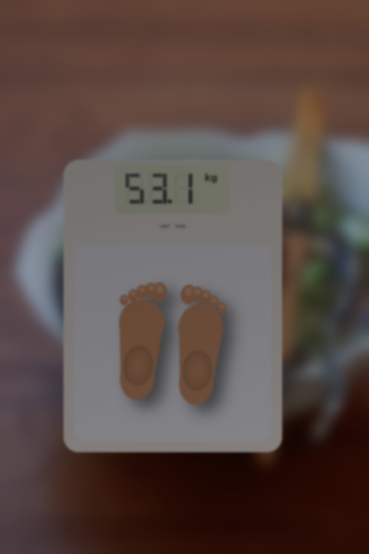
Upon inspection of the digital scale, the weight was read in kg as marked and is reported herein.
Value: 53.1 kg
